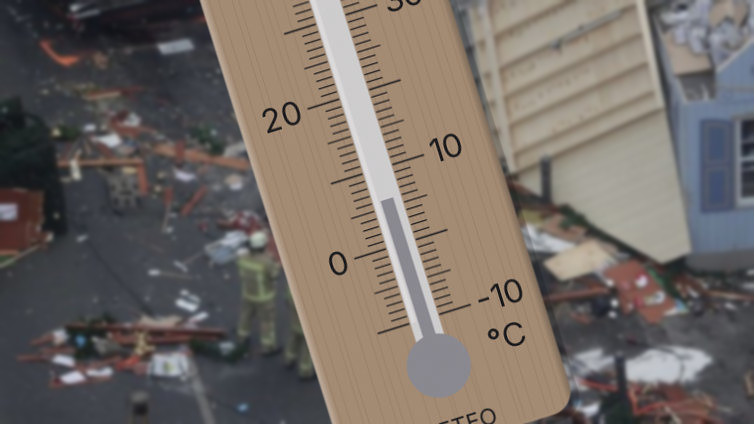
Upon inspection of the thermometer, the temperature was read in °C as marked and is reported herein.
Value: 6 °C
